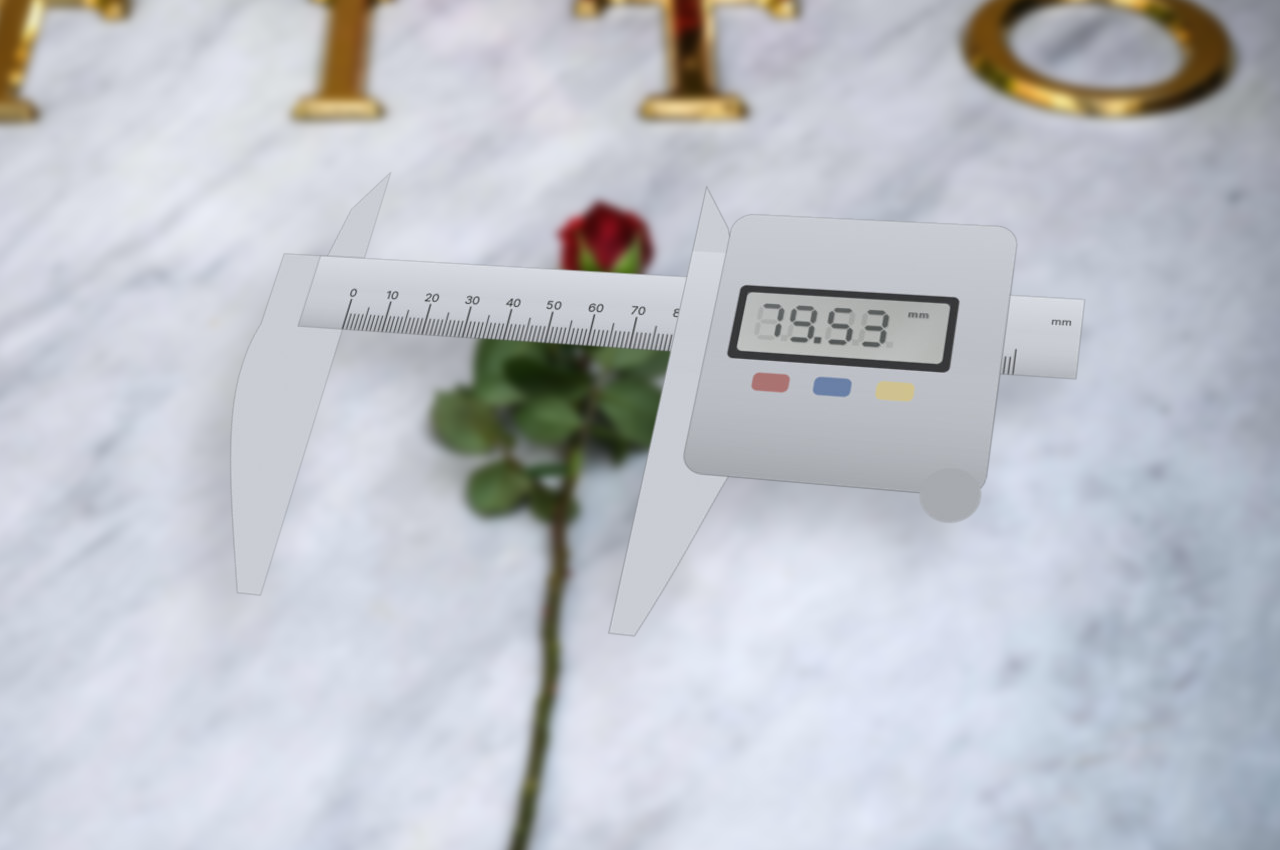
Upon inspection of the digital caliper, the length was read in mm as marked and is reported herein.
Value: 79.53 mm
